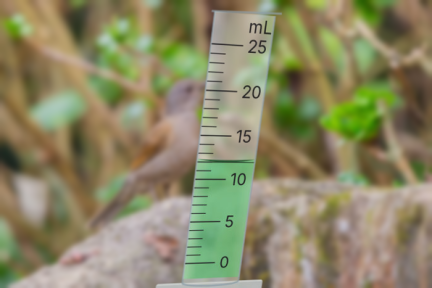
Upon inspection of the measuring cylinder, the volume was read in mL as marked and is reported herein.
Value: 12 mL
